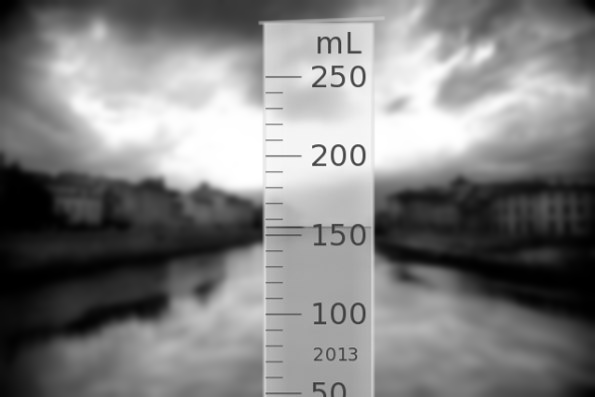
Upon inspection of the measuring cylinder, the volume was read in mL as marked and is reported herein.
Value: 155 mL
